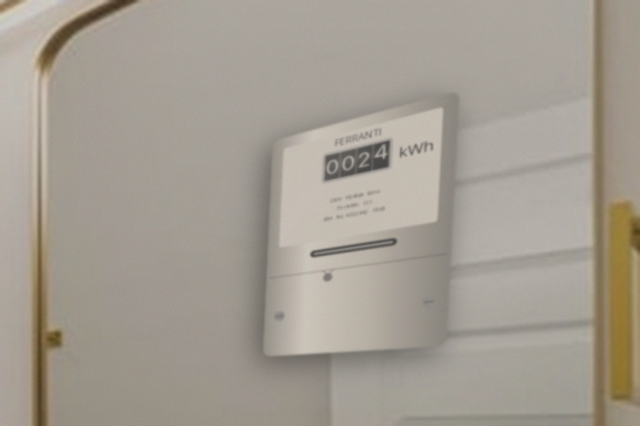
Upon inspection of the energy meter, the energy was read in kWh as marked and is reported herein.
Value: 24 kWh
